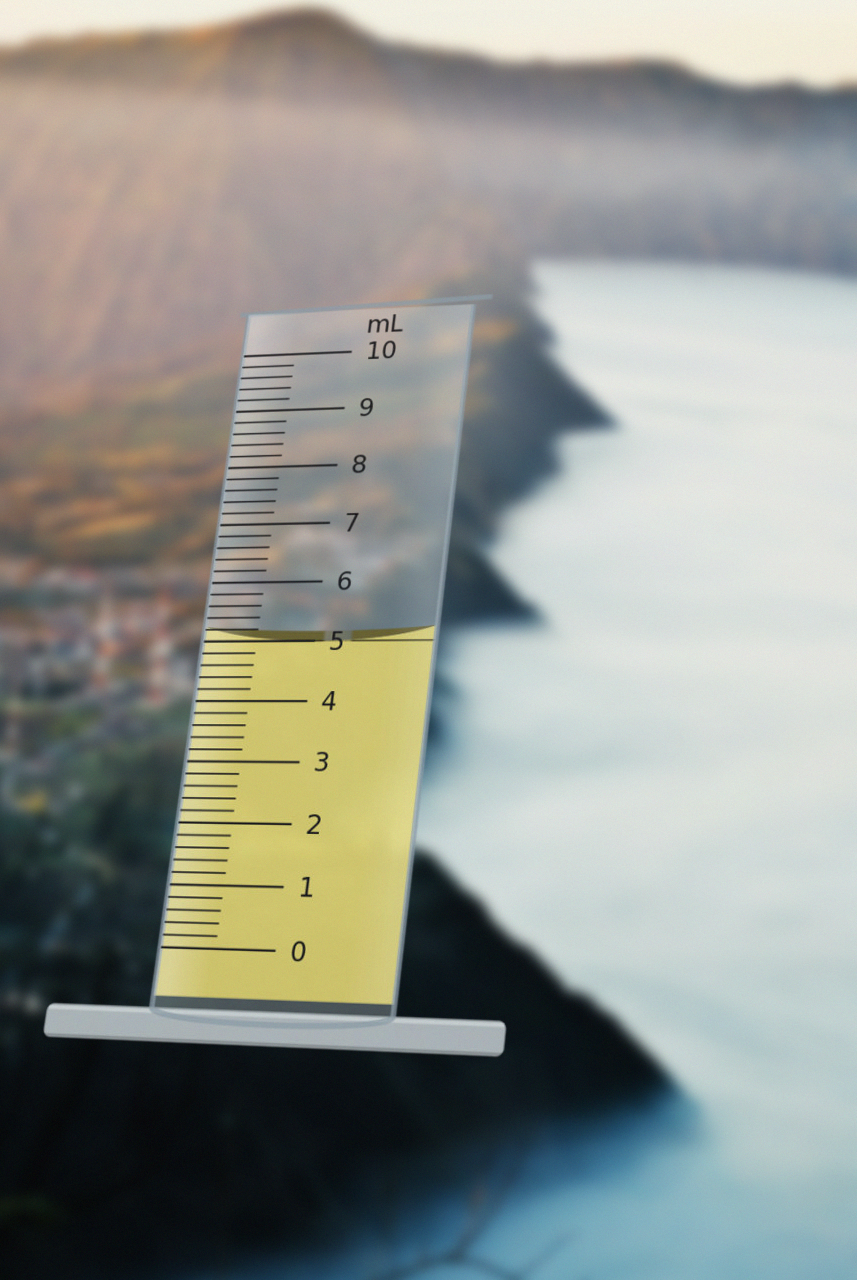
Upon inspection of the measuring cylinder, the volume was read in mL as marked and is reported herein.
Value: 5 mL
